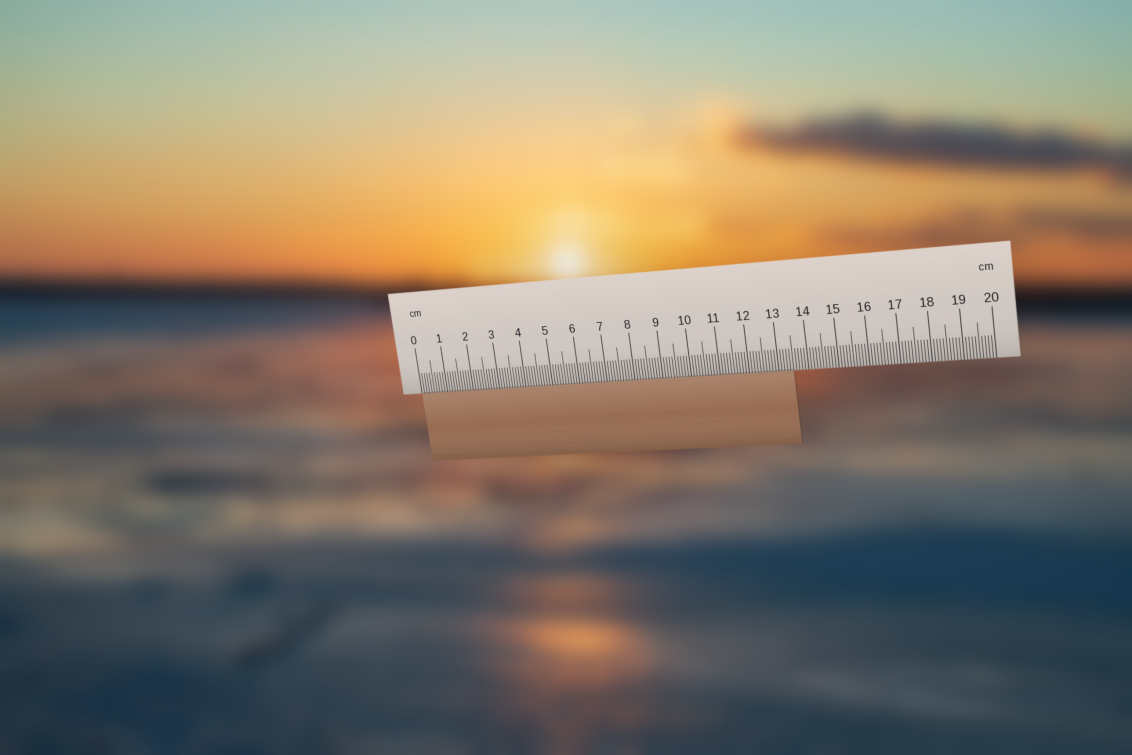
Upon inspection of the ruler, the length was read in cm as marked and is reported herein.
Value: 13.5 cm
